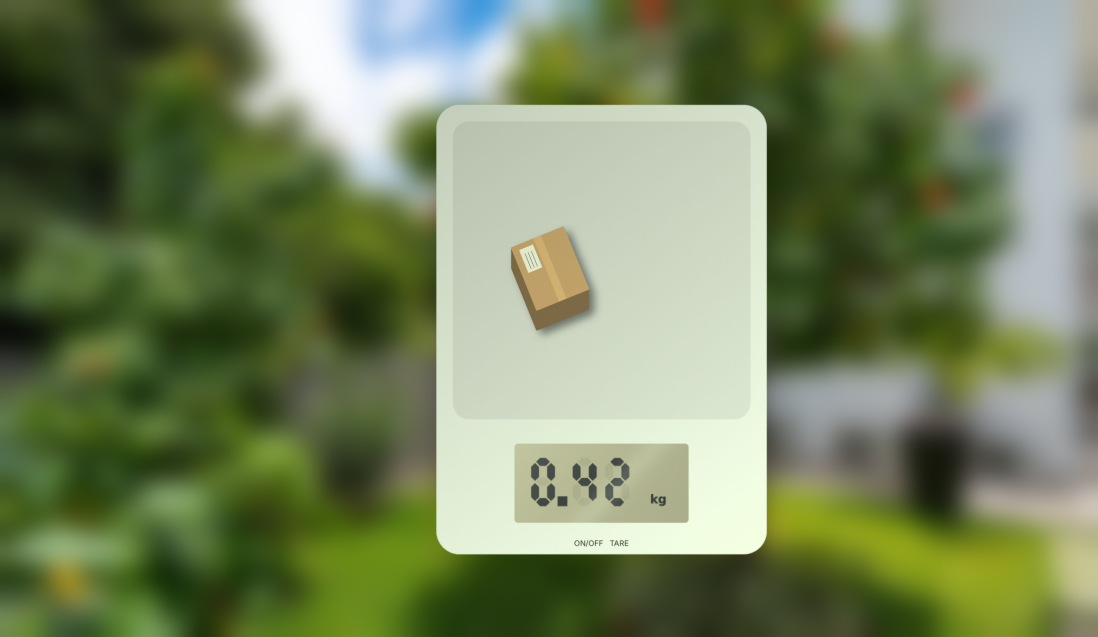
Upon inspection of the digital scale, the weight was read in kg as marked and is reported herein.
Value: 0.42 kg
